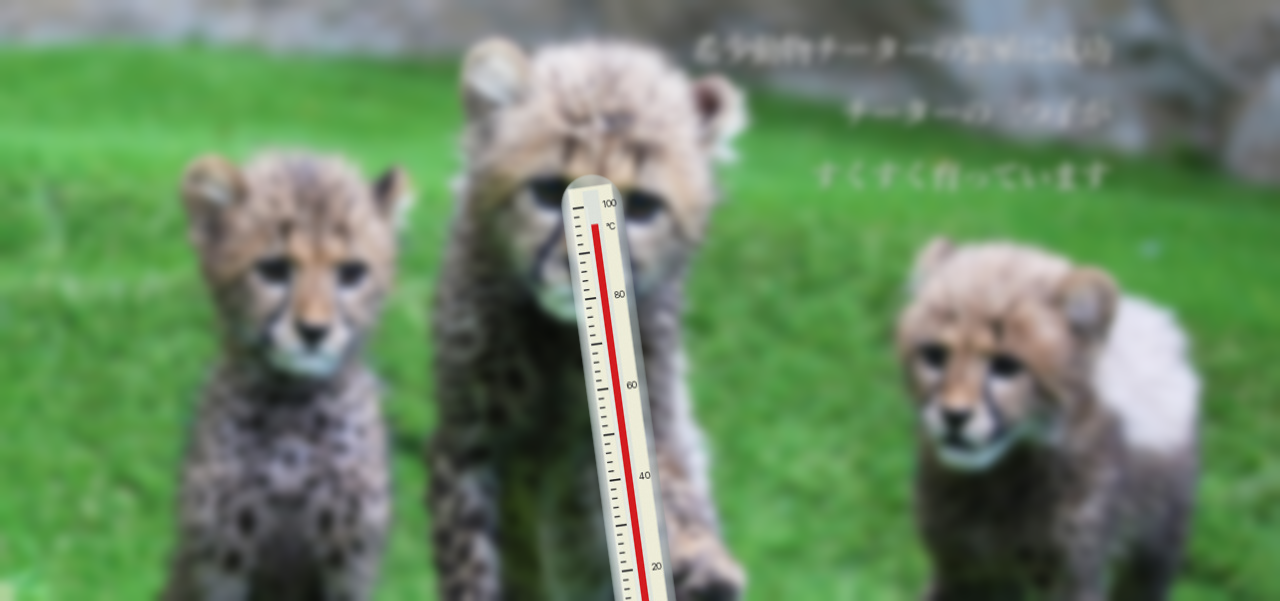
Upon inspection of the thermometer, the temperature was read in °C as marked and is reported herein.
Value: 96 °C
